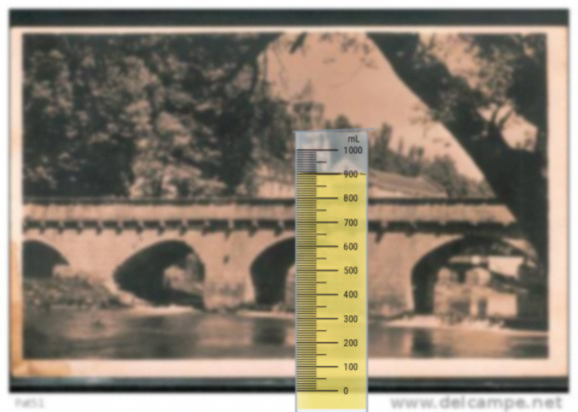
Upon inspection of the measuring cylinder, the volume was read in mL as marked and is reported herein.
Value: 900 mL
